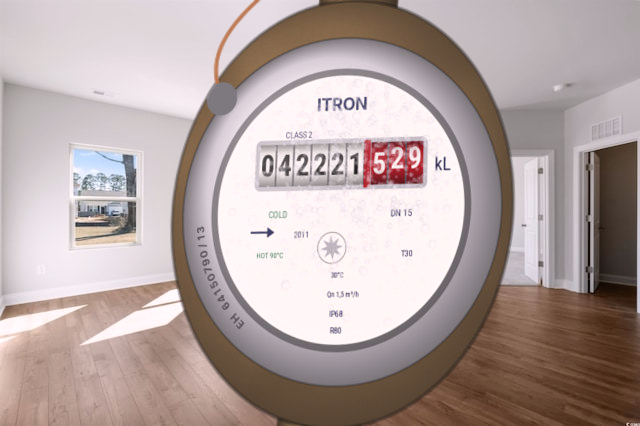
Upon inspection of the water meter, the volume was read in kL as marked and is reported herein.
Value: 42221.529 kL
